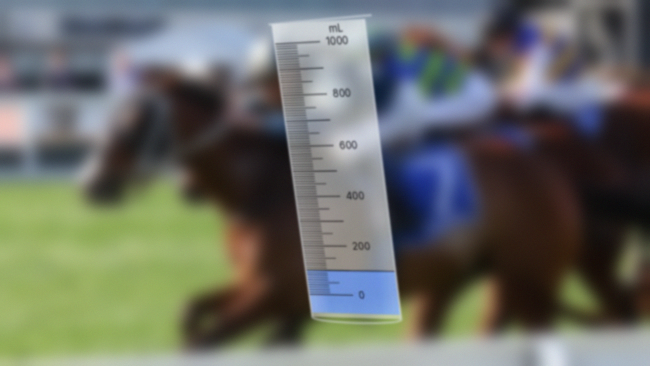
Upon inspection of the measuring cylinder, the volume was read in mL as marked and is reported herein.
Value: 100 mL
